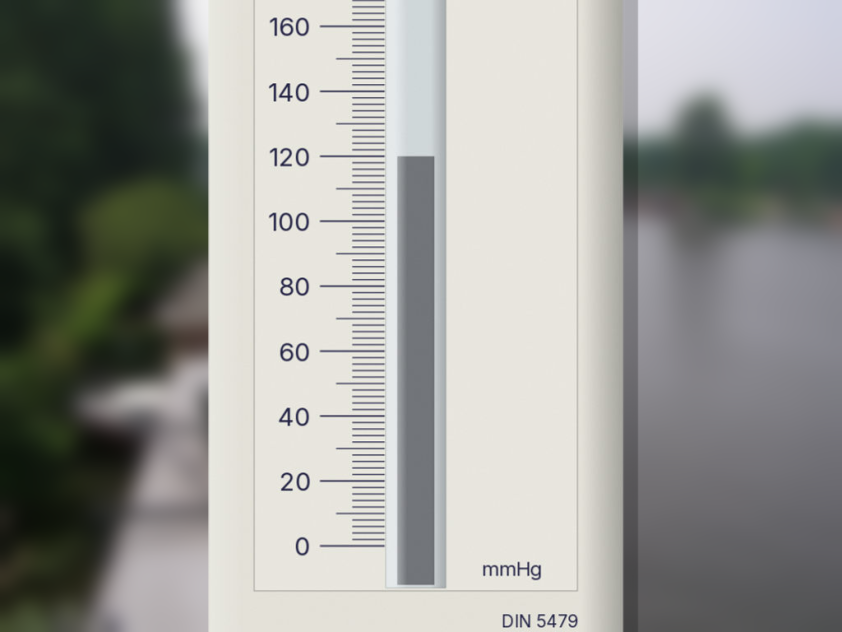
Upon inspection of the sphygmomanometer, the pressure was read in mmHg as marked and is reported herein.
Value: 120 mmHg
